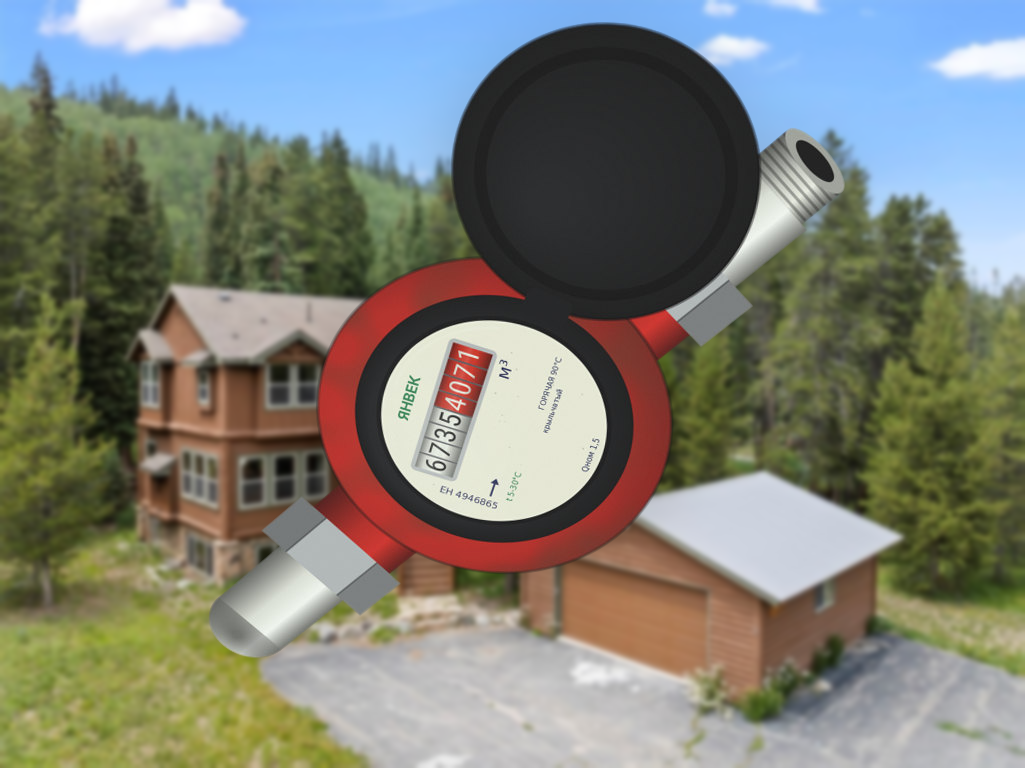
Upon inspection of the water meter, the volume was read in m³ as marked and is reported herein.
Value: 6735.4071 m³
